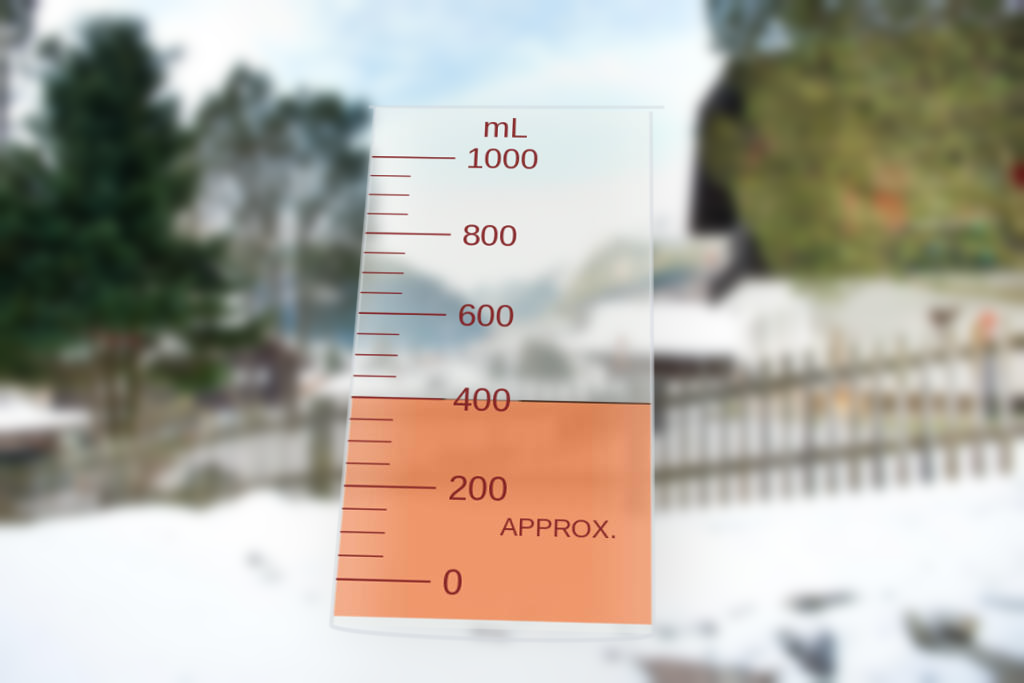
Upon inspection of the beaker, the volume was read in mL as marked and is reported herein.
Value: 400 mL
